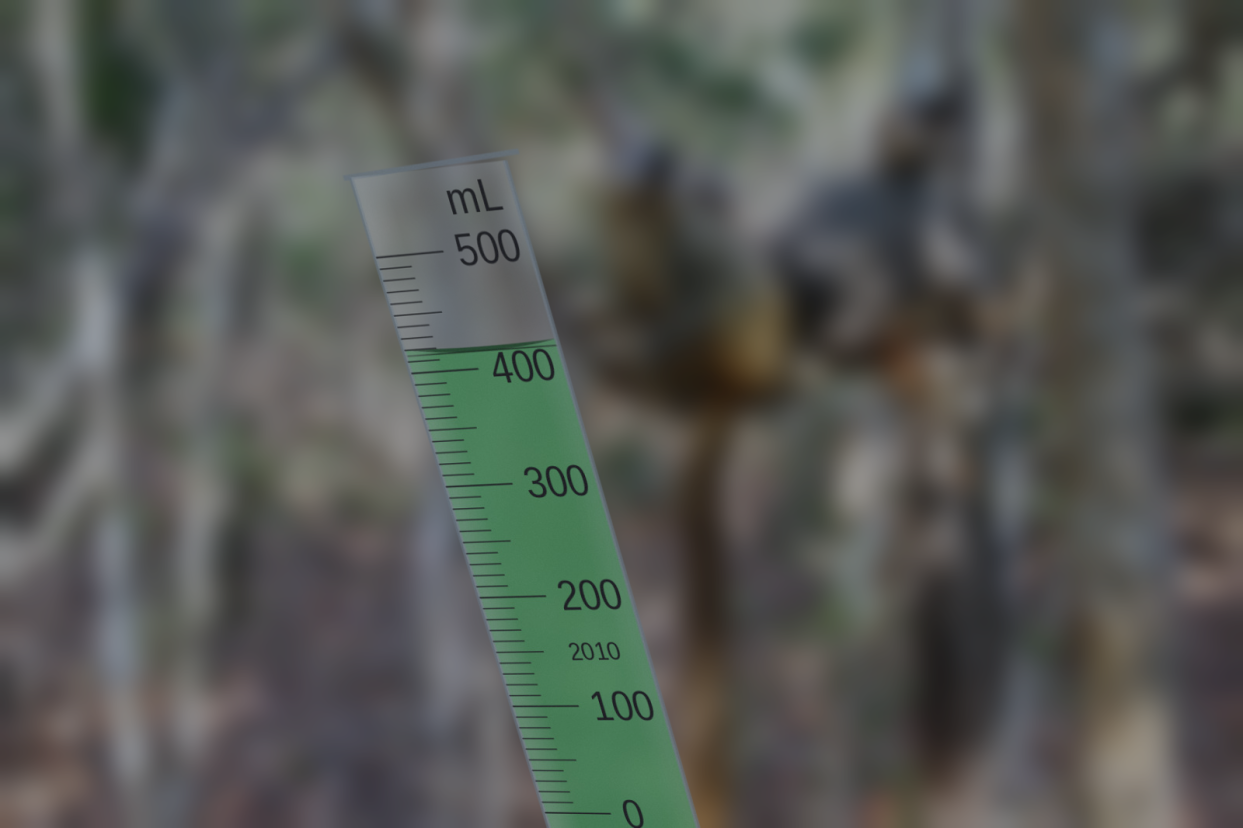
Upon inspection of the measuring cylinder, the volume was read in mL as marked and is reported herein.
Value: 415 mL
